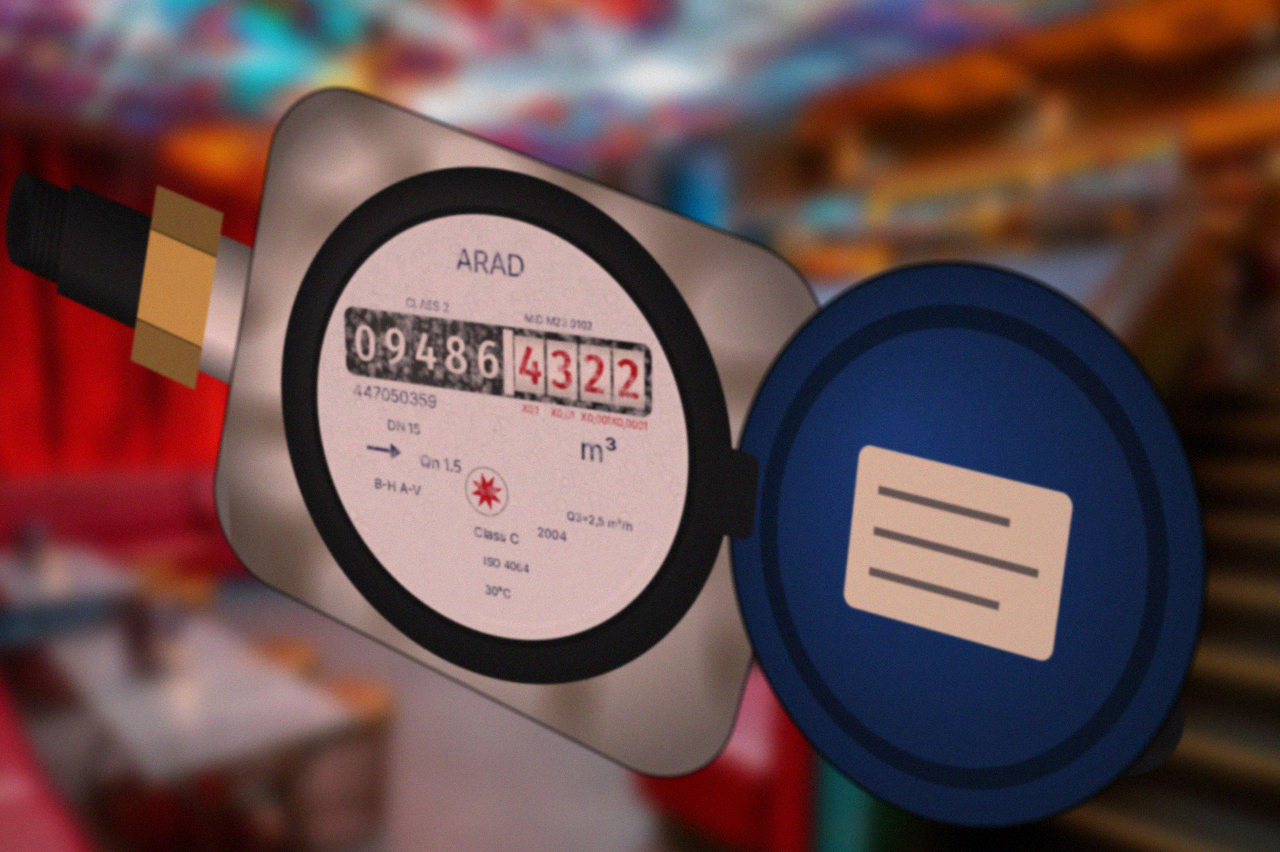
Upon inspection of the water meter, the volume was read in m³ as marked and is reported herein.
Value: 9486.4322 m³
